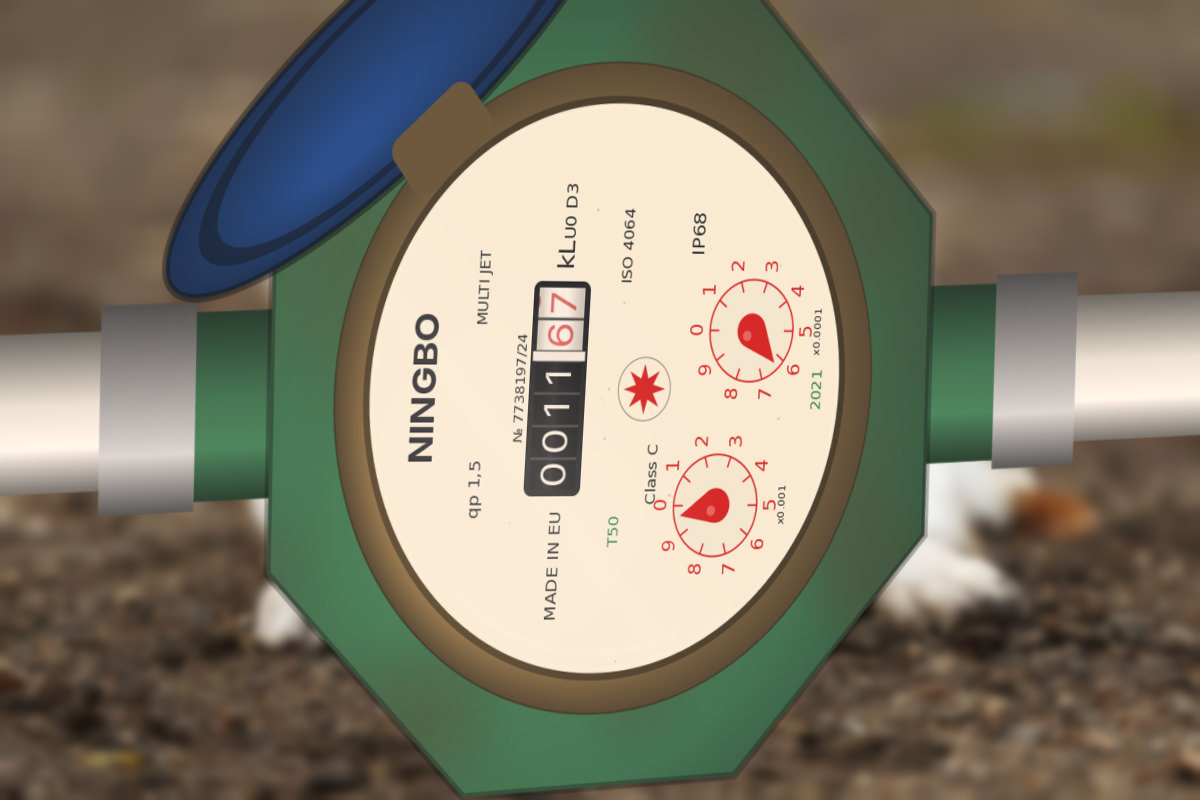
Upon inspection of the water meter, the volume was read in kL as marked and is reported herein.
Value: 11.6696 kL
